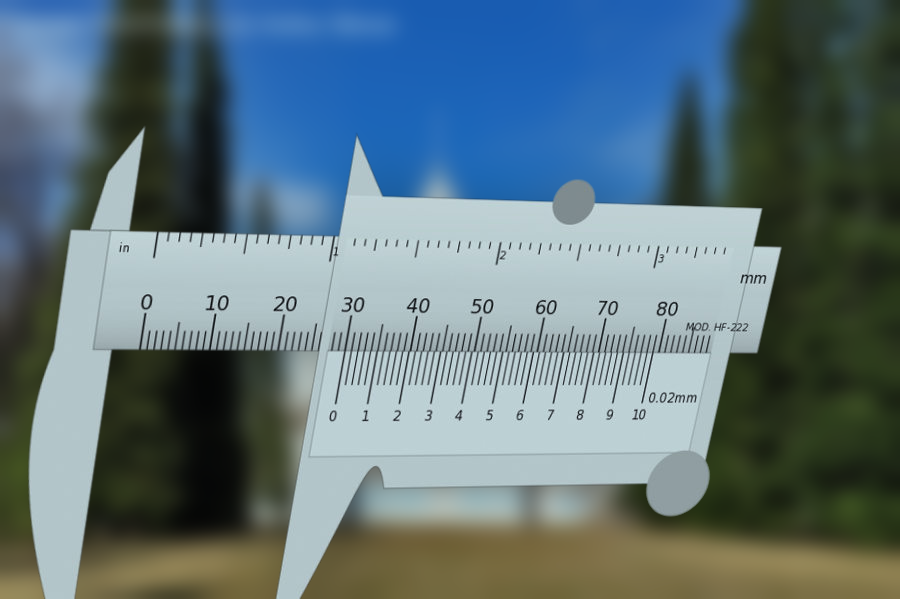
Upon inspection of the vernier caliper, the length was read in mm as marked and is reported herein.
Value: 30.0 mm
